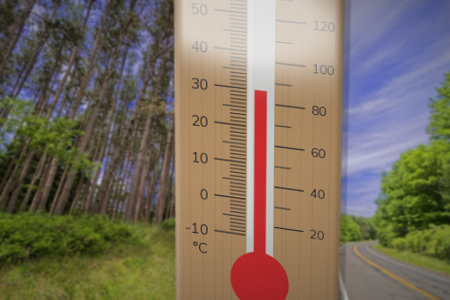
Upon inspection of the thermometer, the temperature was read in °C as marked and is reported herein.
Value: 30 °C
